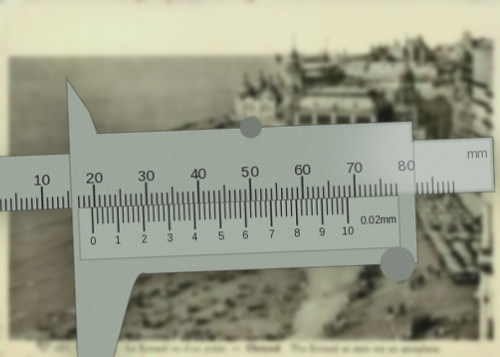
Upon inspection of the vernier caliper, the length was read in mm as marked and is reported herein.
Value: 19.5 mm
